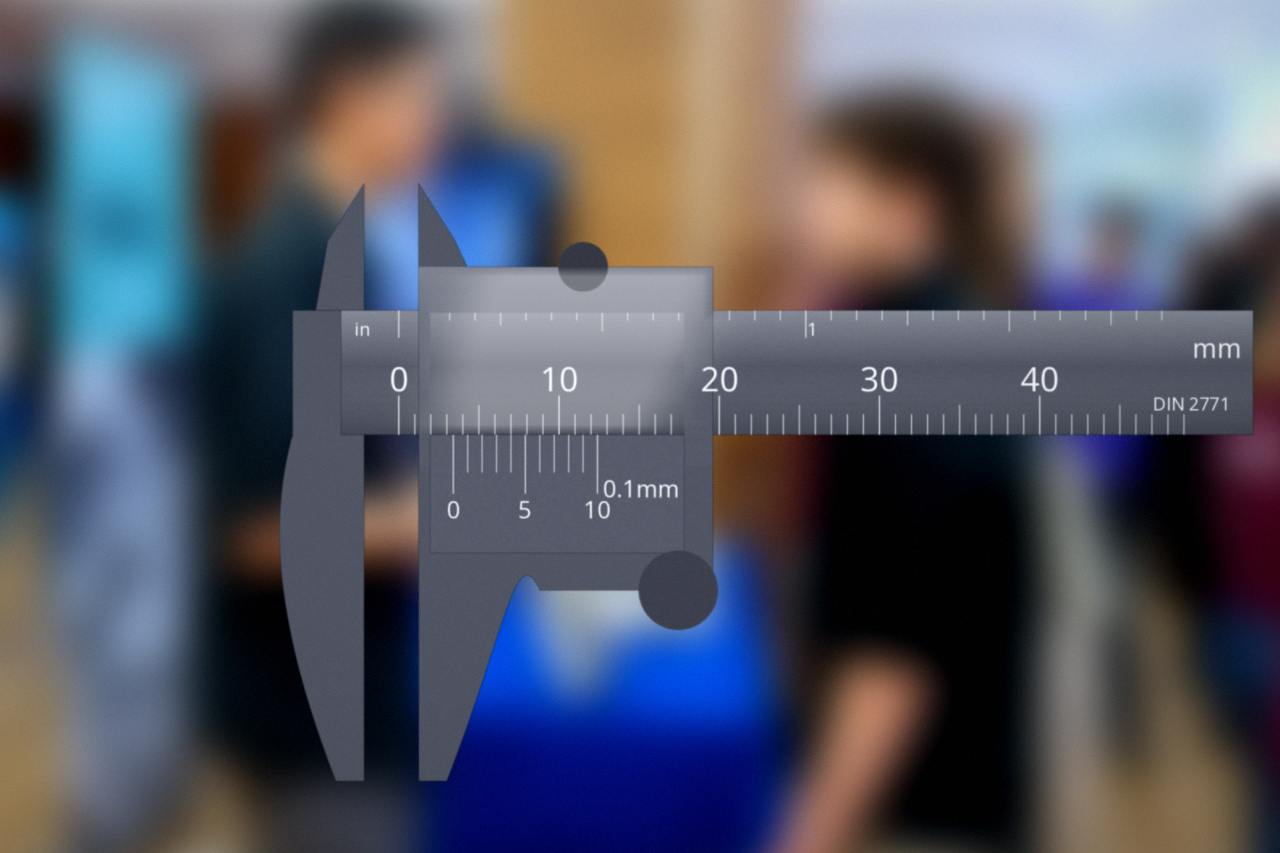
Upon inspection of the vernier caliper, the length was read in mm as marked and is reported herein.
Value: 3.4 mm
